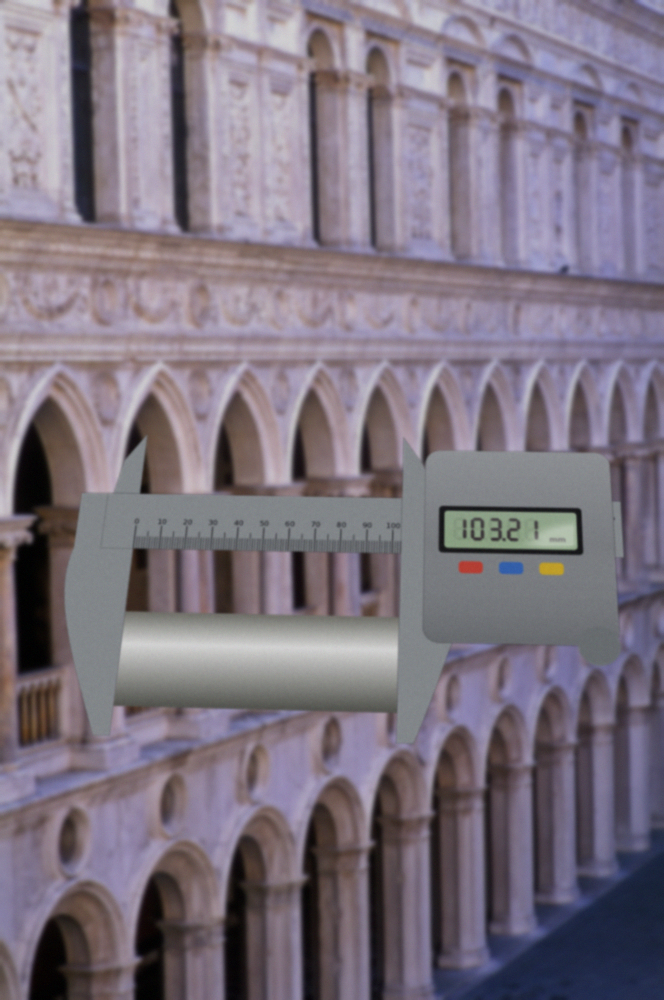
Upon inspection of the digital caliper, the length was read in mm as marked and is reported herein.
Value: 103.21 mm
